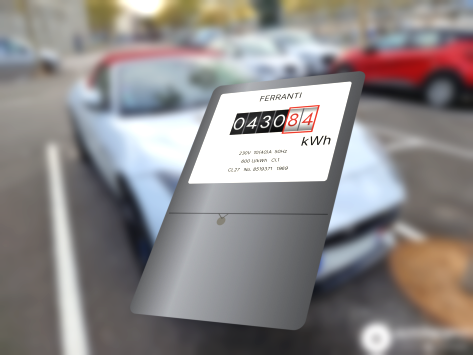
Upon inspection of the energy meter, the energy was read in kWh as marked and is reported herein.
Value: 430.84 kWh
